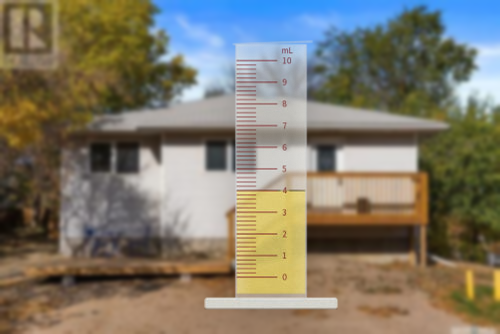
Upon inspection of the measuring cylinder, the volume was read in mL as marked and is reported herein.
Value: 4 mL
